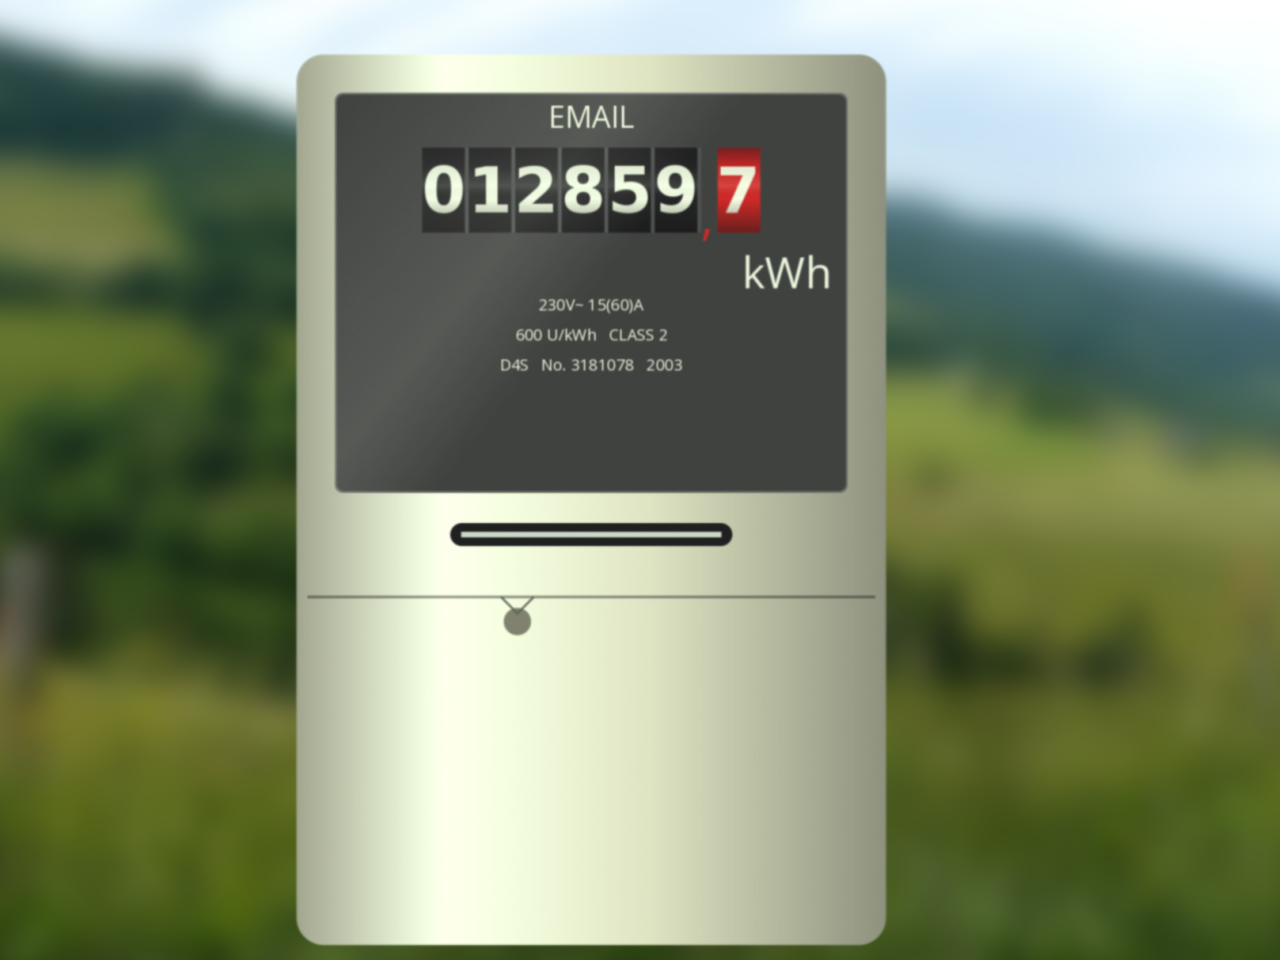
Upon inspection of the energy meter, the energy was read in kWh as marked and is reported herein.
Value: 12859.7 kWh
